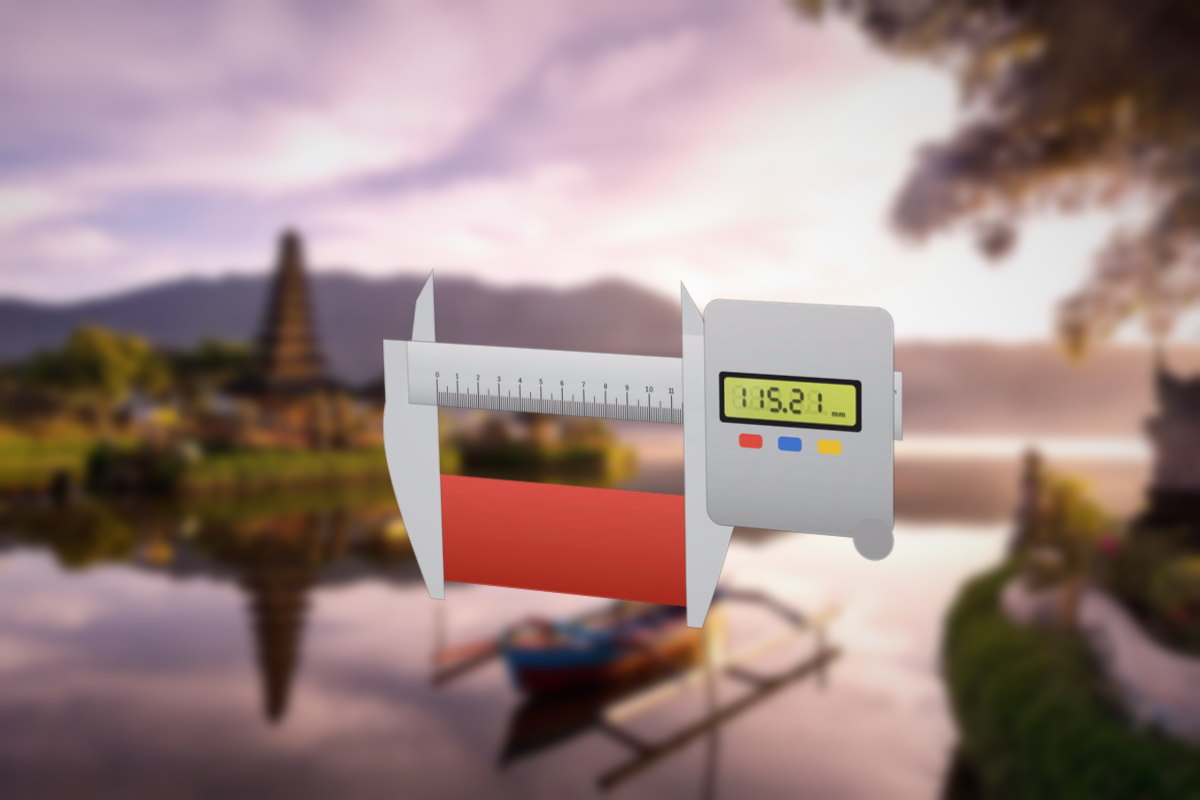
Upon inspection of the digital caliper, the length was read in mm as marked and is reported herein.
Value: 115.21 mm
